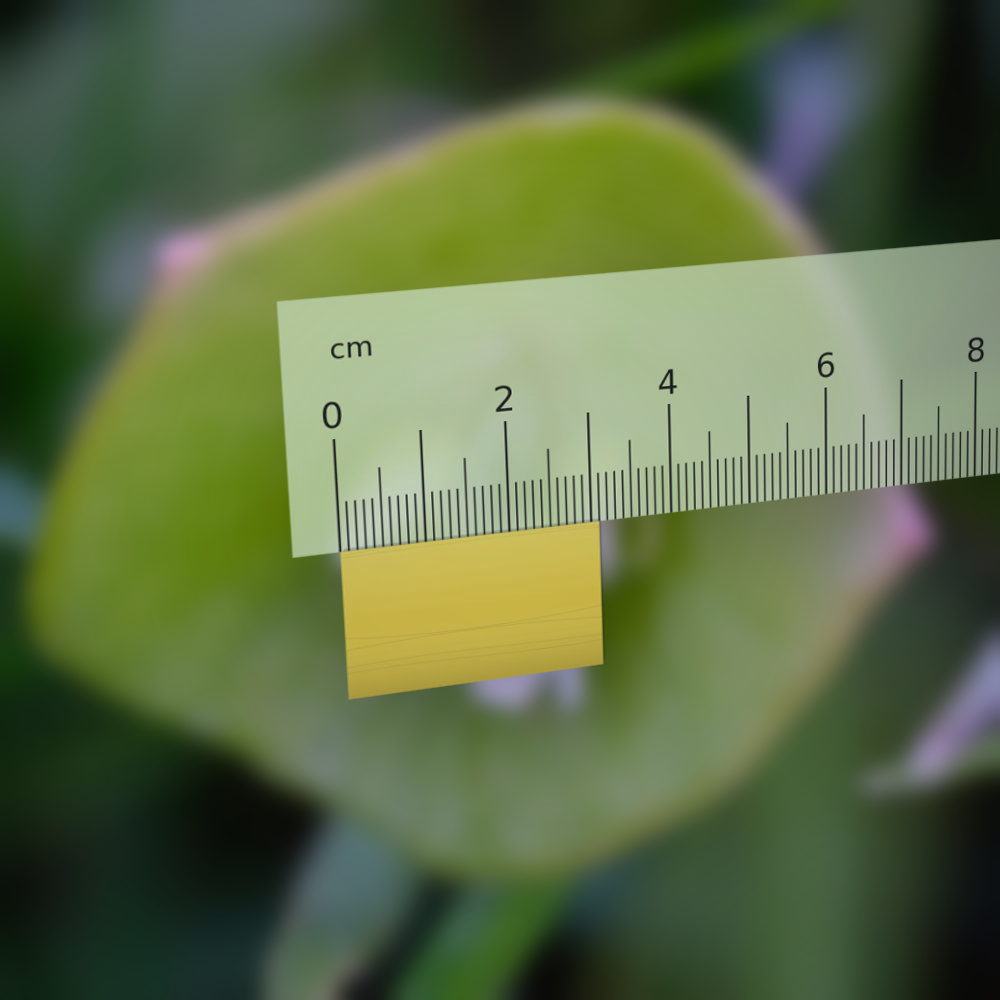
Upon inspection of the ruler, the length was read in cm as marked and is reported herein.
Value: 3.1 cm
